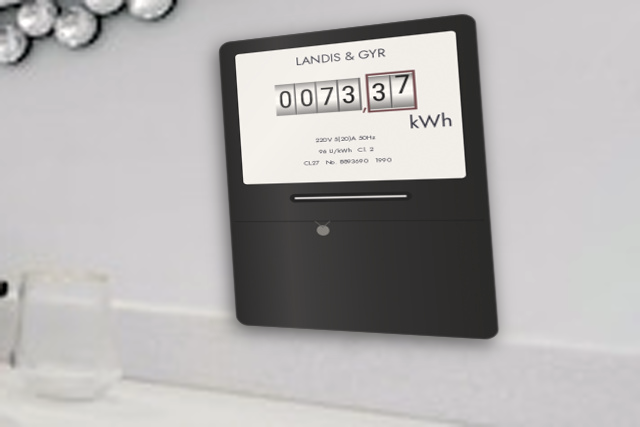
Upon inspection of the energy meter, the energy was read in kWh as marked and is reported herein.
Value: 73.37 kWh
